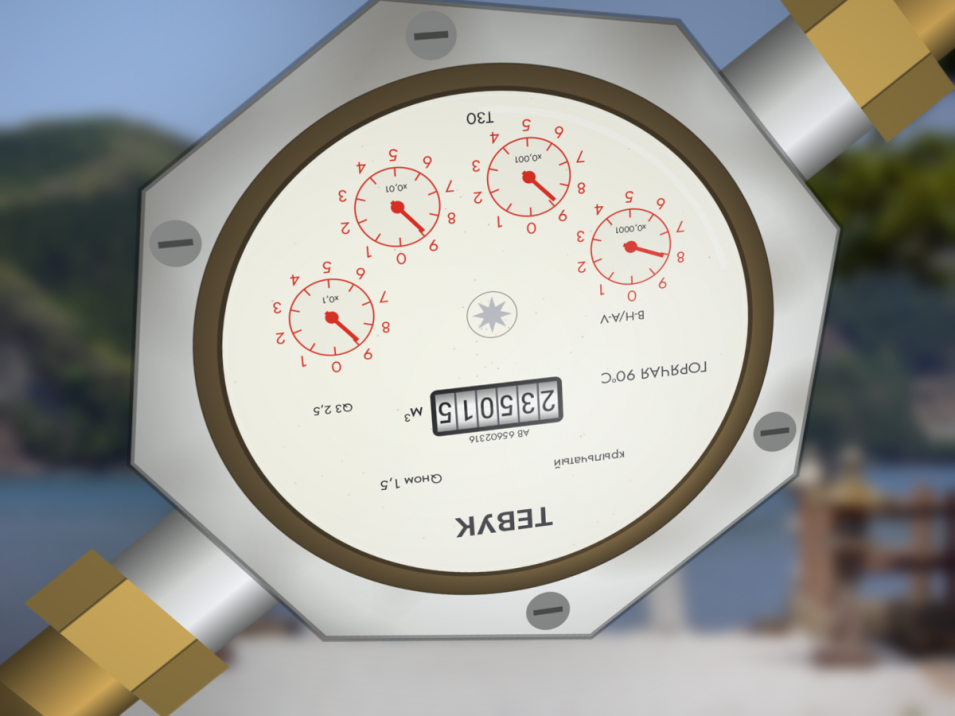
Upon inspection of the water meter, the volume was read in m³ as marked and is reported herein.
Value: 235015.8888 m³
